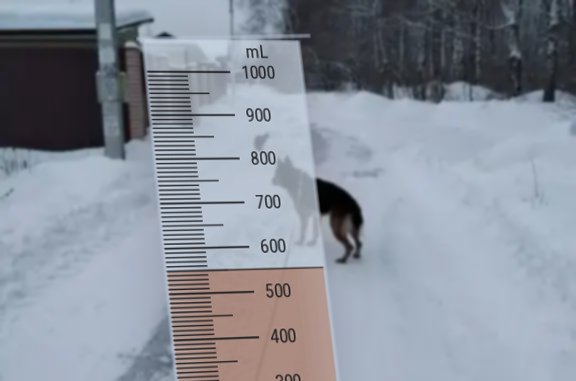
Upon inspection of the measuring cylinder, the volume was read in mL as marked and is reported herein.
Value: 550 mL
